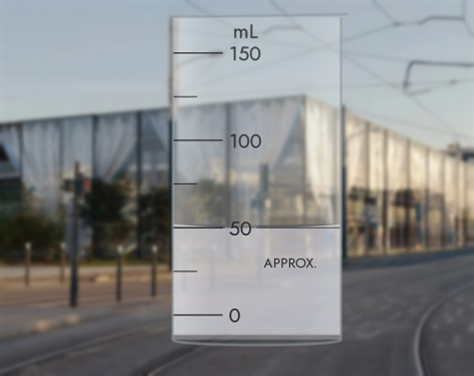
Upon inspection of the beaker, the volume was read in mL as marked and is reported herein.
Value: 50 mL
